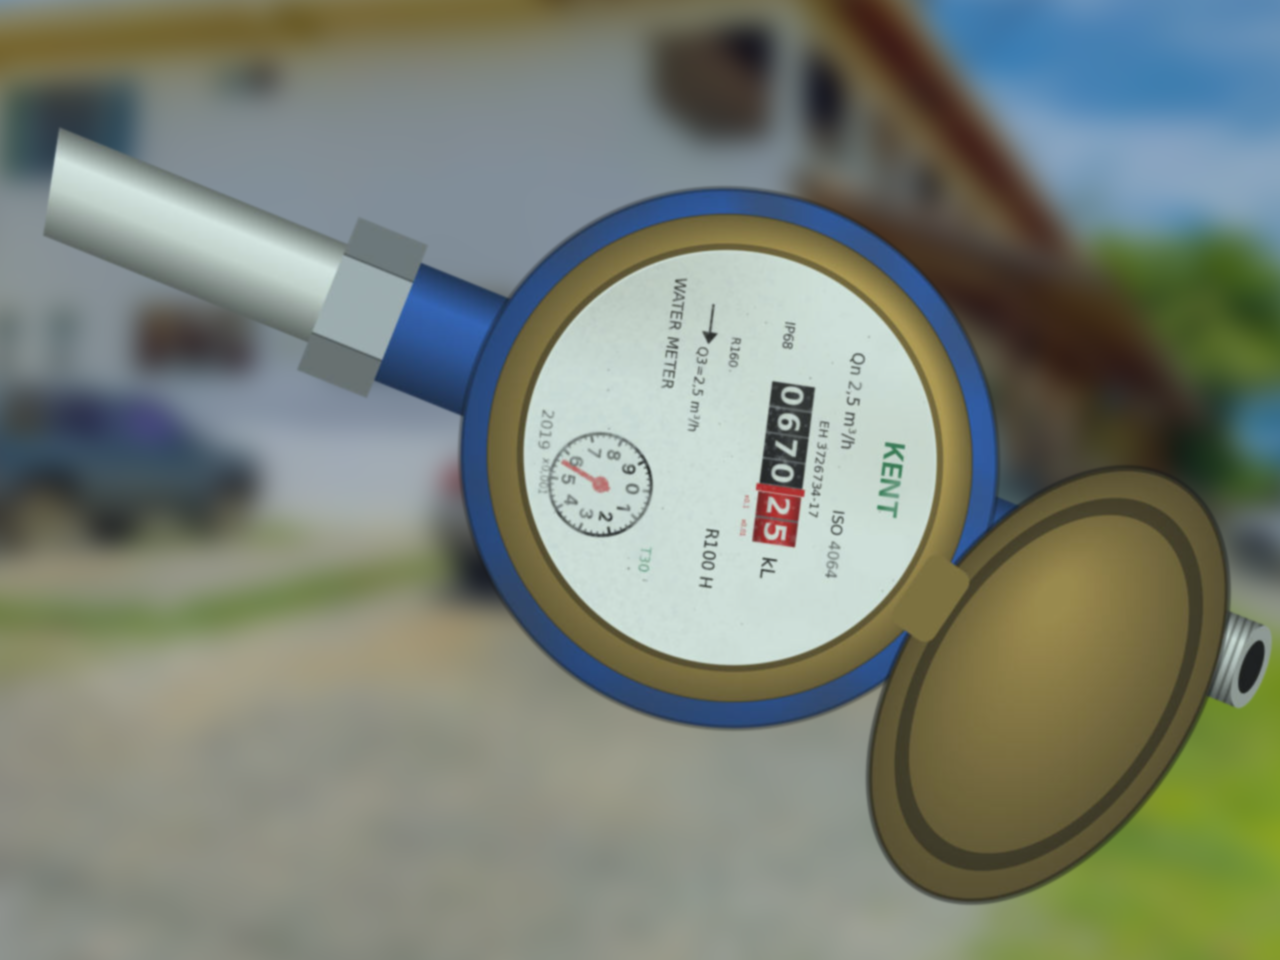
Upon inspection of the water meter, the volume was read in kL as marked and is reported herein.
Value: 670.255 kL
